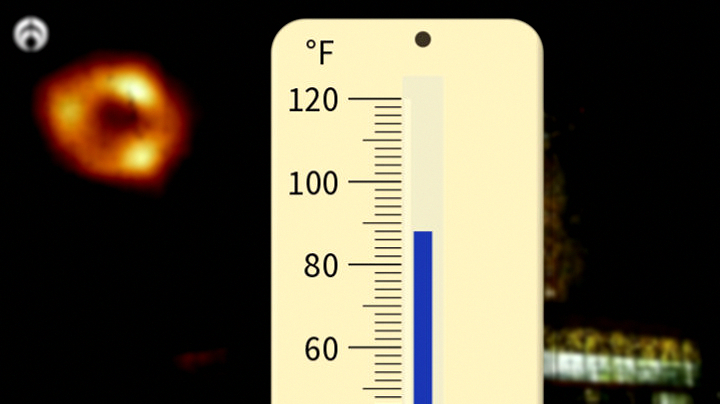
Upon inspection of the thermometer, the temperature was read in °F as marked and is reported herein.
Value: 88 °F
